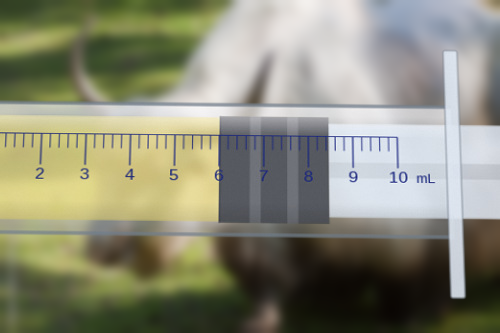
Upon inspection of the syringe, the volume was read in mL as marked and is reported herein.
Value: 6 mL
